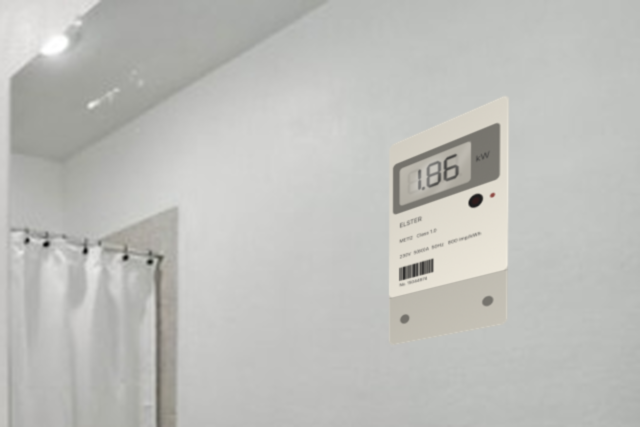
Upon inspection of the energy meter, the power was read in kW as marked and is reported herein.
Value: 1.86 kW
